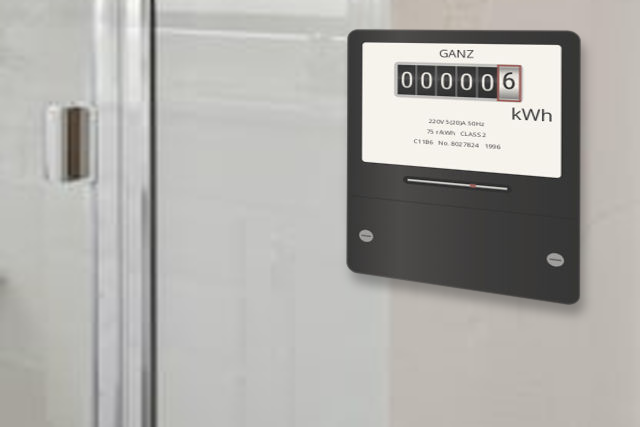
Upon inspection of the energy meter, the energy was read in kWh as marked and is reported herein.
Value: 0.6 kWh
